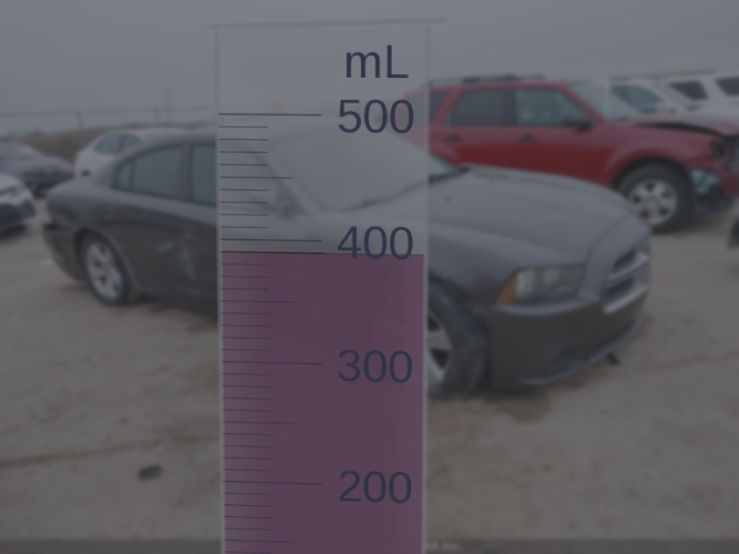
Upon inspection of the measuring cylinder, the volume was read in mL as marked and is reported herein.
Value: 390 mL
